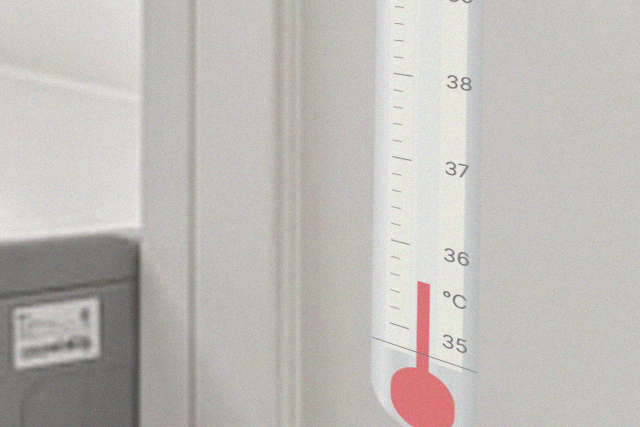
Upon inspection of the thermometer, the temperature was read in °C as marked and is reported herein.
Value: 35.6 °C
